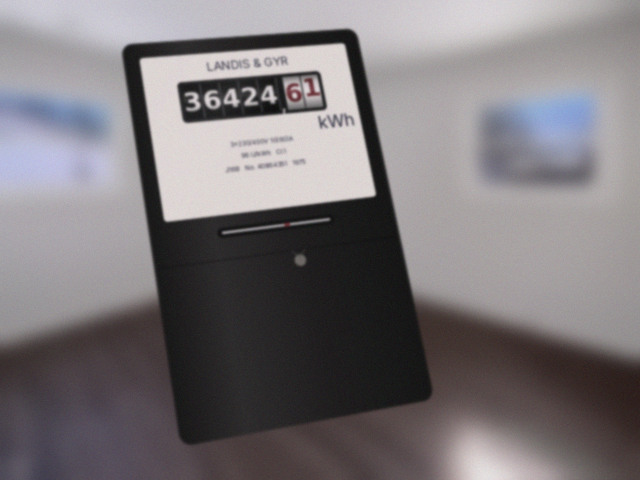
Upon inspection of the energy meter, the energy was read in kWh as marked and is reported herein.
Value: 36424.61 kWh
